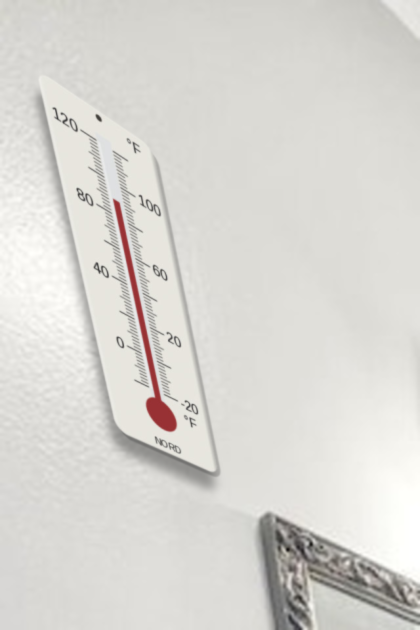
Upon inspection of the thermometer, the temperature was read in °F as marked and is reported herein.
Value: 90 °F
